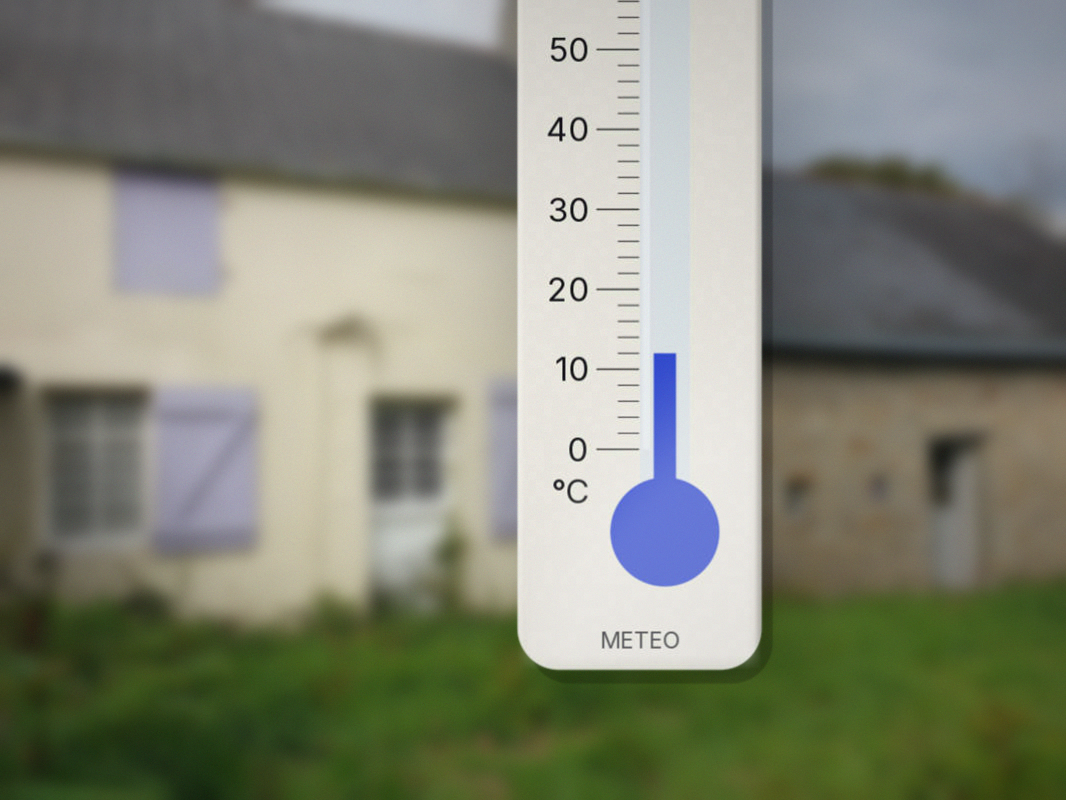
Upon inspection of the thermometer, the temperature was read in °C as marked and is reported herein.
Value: 12 °C
